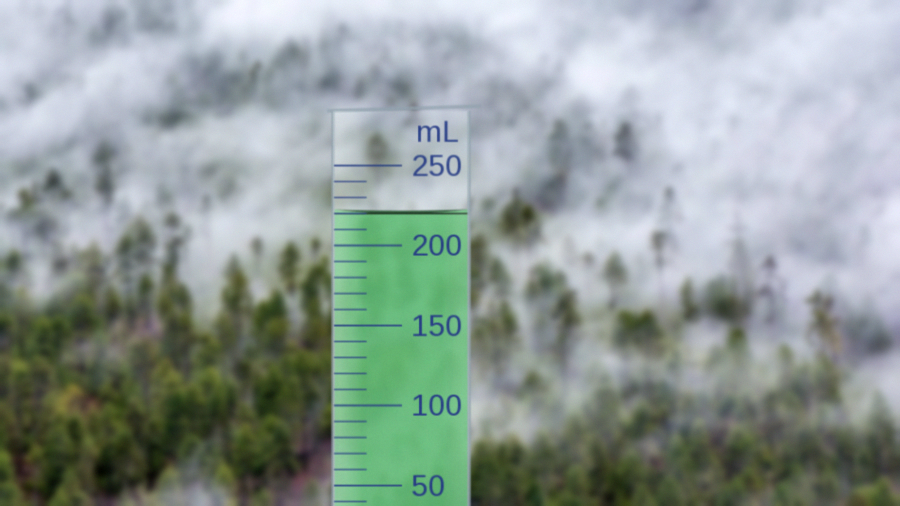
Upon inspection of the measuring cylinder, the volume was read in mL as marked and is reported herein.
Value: 220 mL
